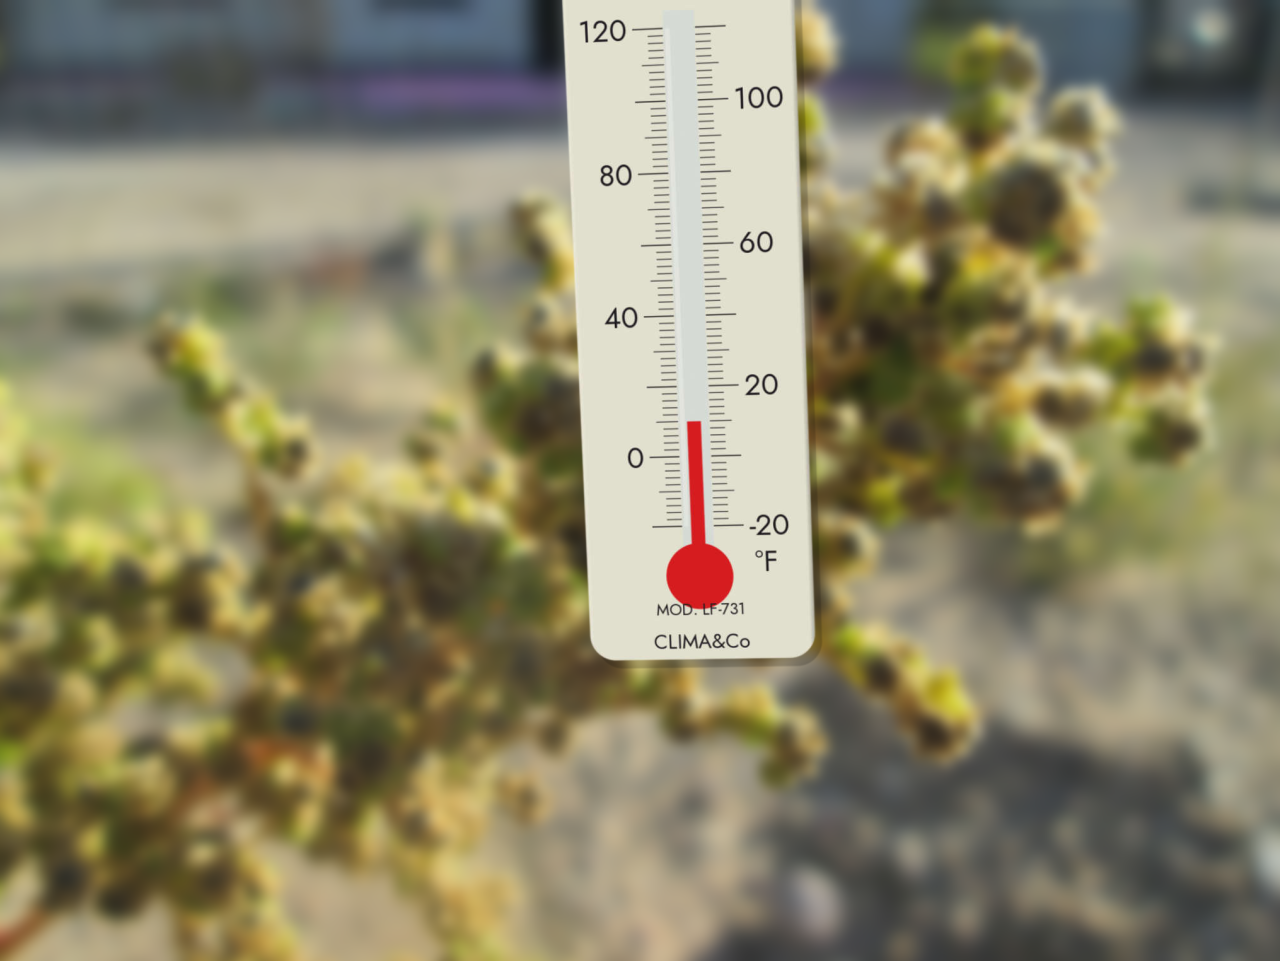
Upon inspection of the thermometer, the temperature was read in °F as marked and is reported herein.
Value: 10 °F
